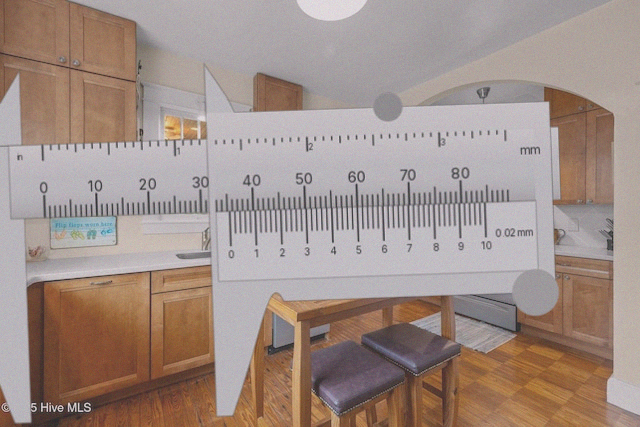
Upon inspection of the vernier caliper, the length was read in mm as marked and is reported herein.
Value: 35.5 mm
